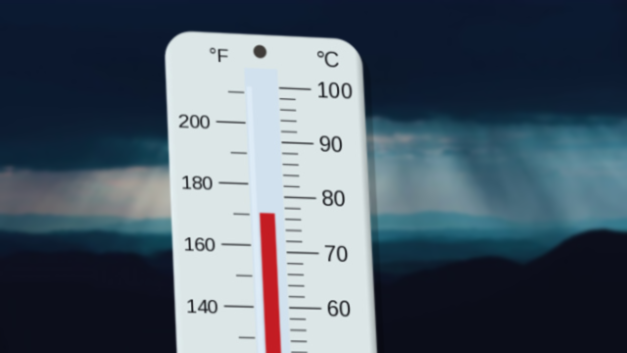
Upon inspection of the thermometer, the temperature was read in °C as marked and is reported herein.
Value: 77 °C
